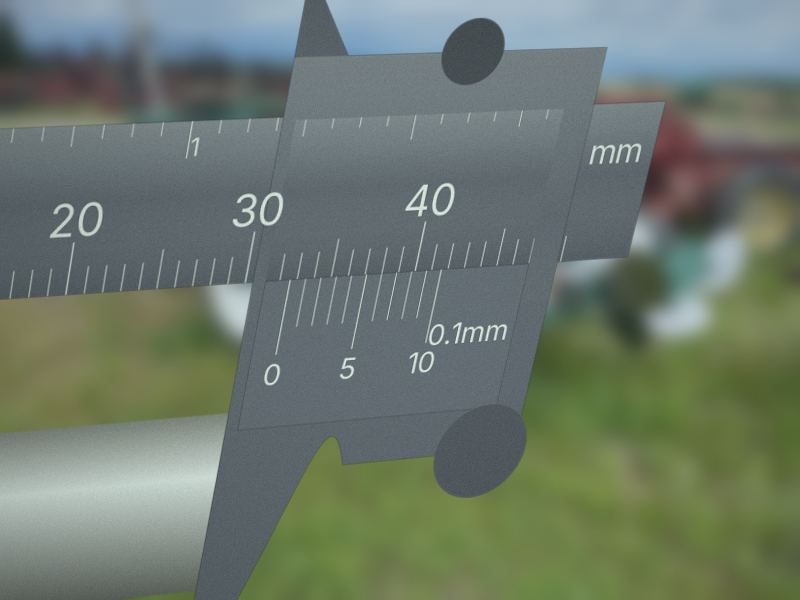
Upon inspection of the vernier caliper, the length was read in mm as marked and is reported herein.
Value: 32.6 mm
